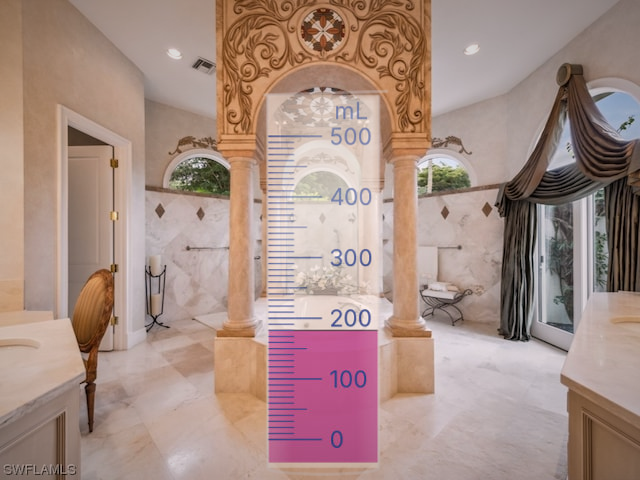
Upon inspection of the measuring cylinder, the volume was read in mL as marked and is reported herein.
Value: 180 mL
